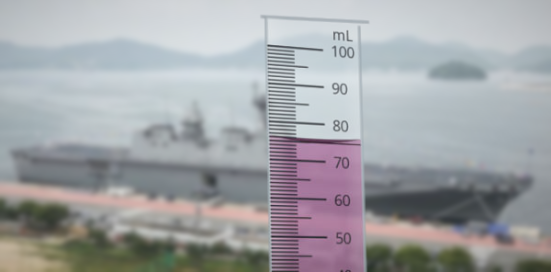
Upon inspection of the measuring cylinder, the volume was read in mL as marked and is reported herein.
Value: 75 mL
